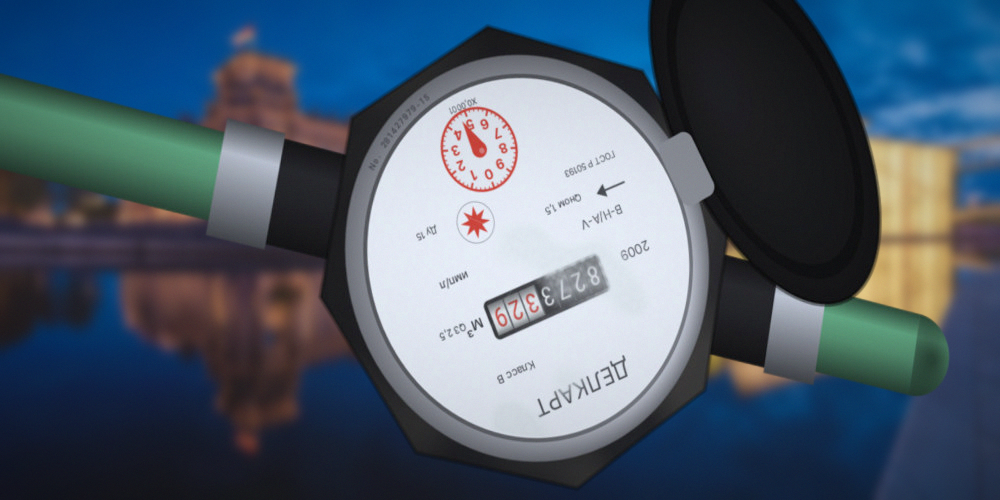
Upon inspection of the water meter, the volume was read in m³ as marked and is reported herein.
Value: 8273.3294 m³
